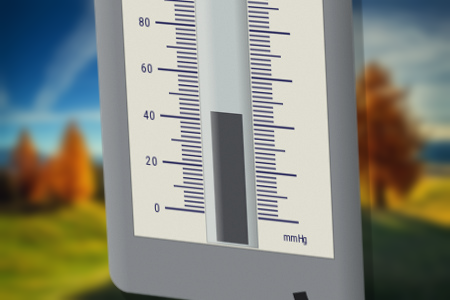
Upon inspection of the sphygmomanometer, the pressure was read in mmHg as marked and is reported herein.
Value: 44 mmHg
